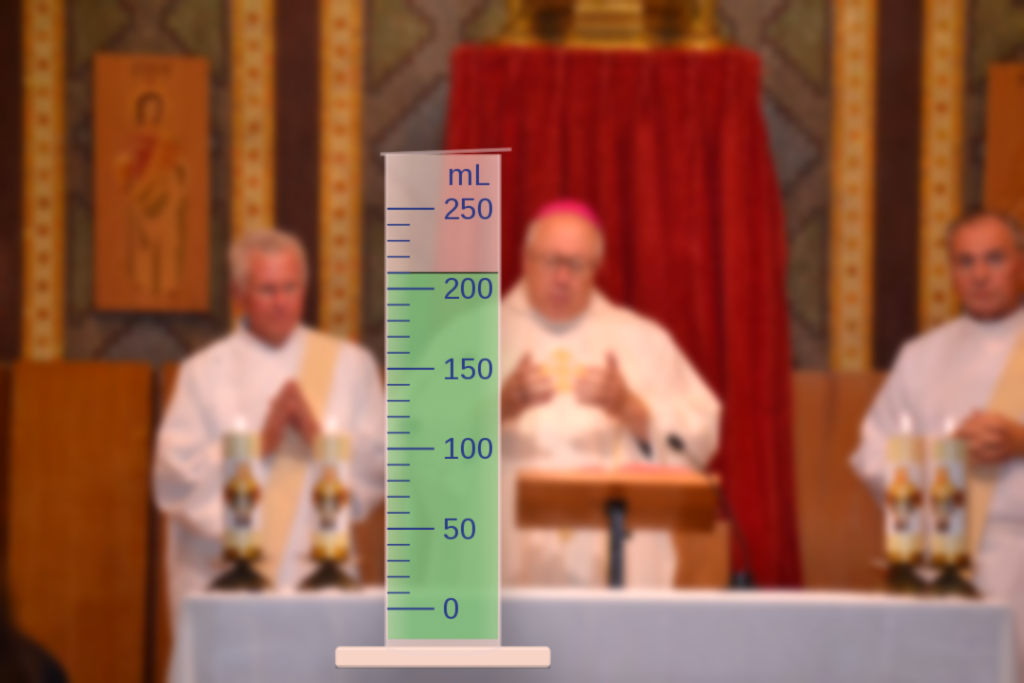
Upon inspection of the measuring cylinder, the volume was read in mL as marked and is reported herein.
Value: 210 mL
